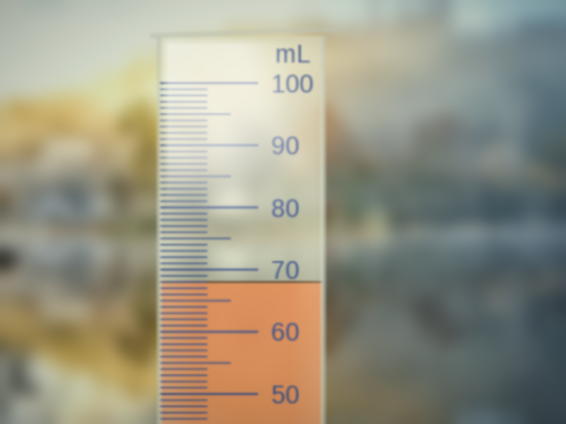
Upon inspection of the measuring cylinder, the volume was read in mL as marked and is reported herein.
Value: 68 mL
